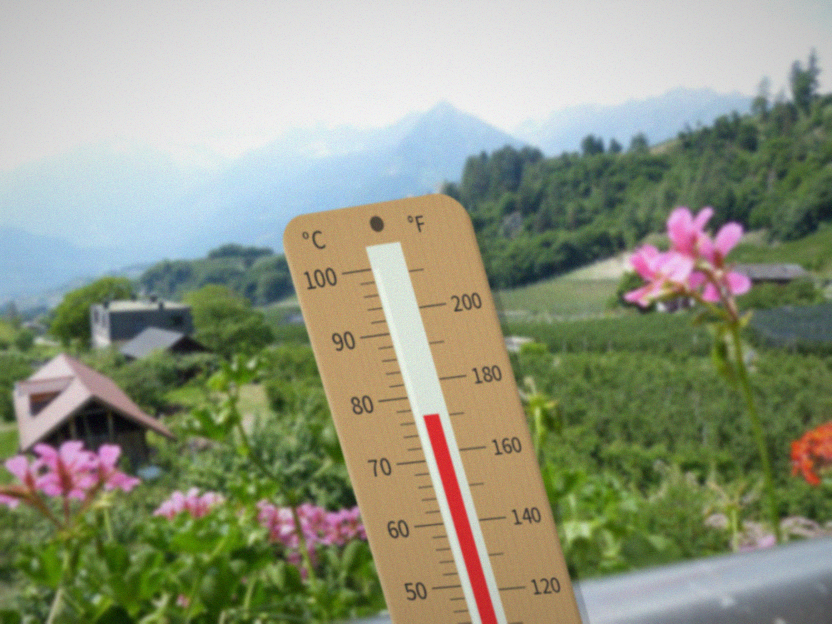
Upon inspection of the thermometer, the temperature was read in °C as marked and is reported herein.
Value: 77 °C
